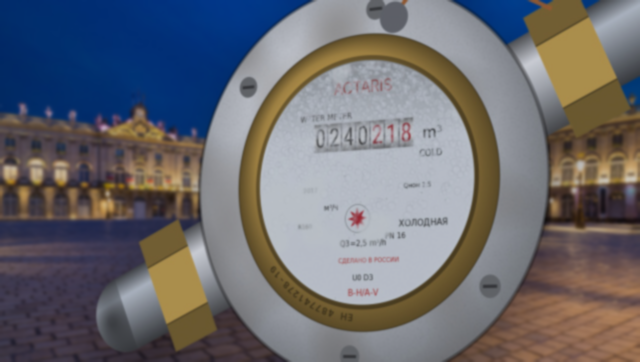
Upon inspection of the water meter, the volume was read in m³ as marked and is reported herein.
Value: 240.218 m³
